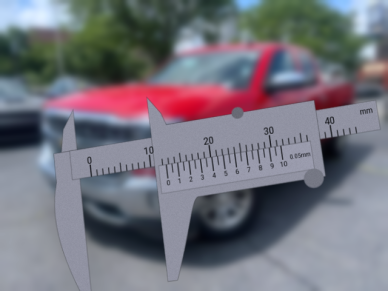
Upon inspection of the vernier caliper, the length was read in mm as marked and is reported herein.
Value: 12.6 mm
